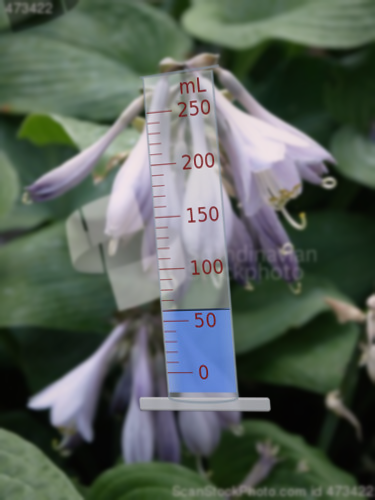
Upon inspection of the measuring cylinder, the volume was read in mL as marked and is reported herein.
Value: 60 mL
